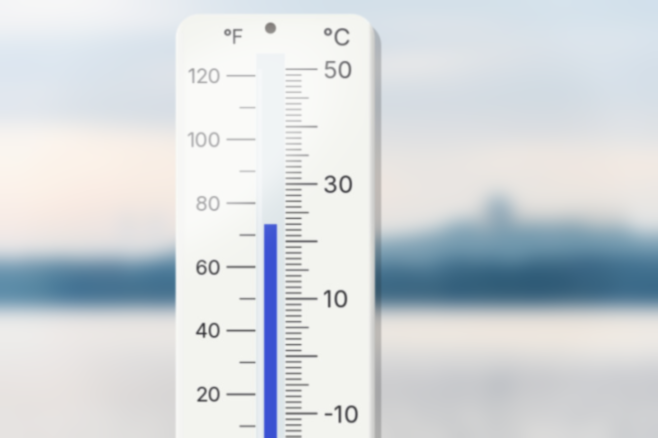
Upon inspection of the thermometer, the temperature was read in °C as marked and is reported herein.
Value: 23 °C
